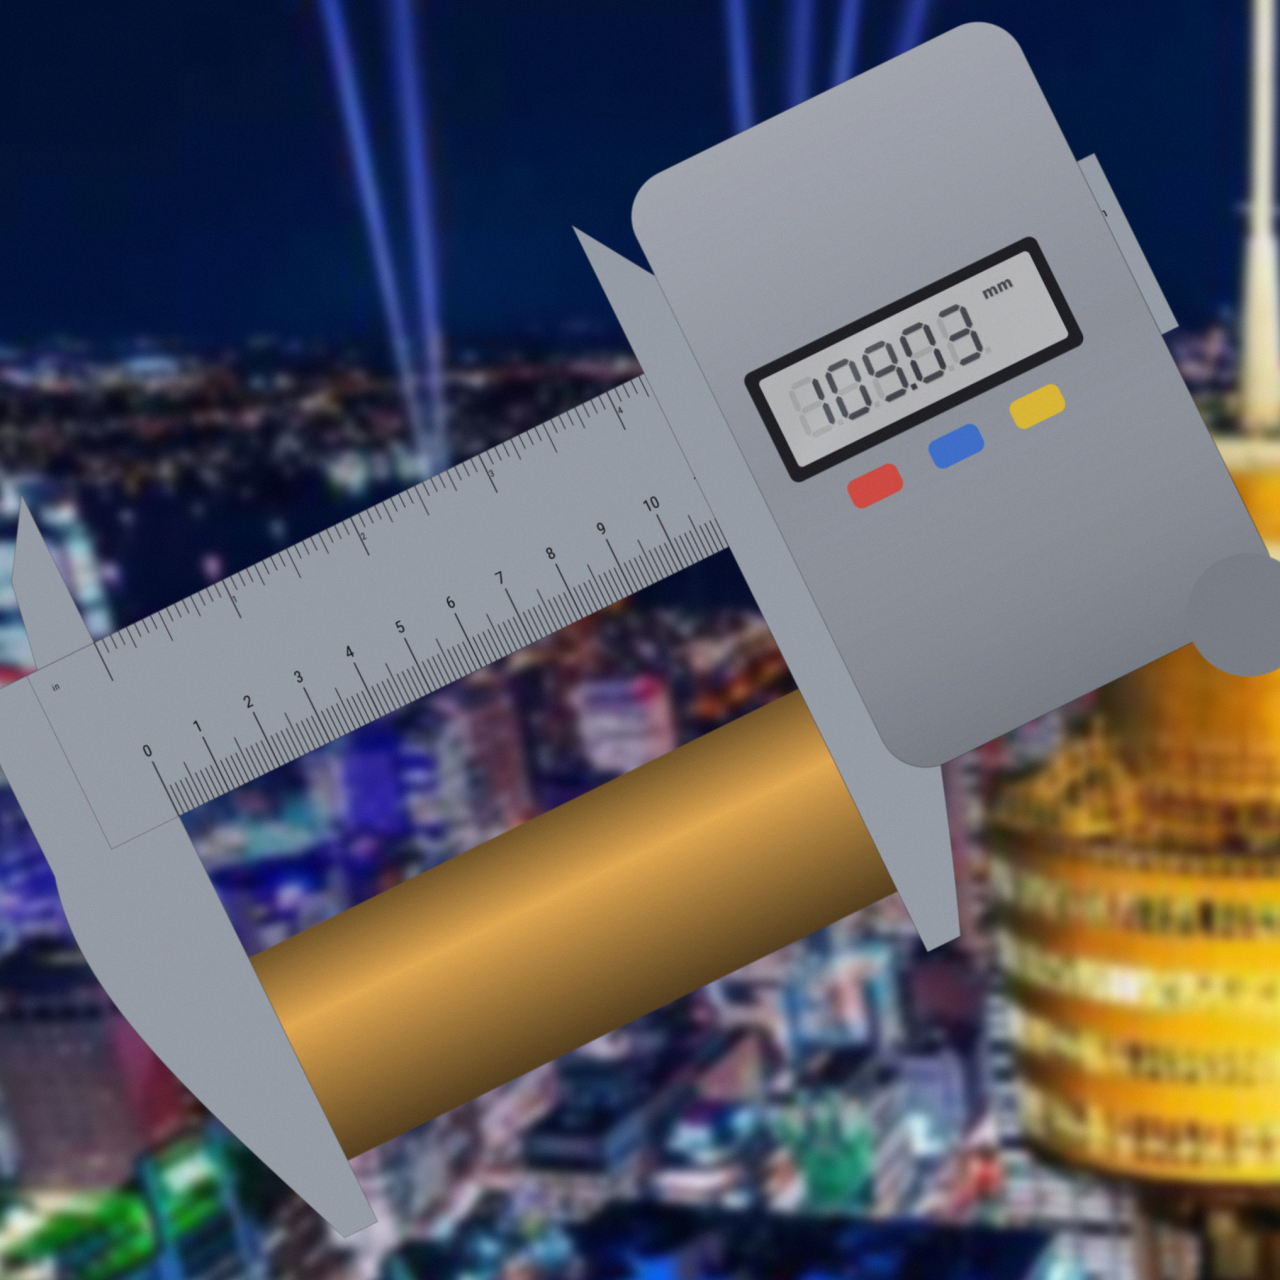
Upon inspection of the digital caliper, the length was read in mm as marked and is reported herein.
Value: 109.03 mm
